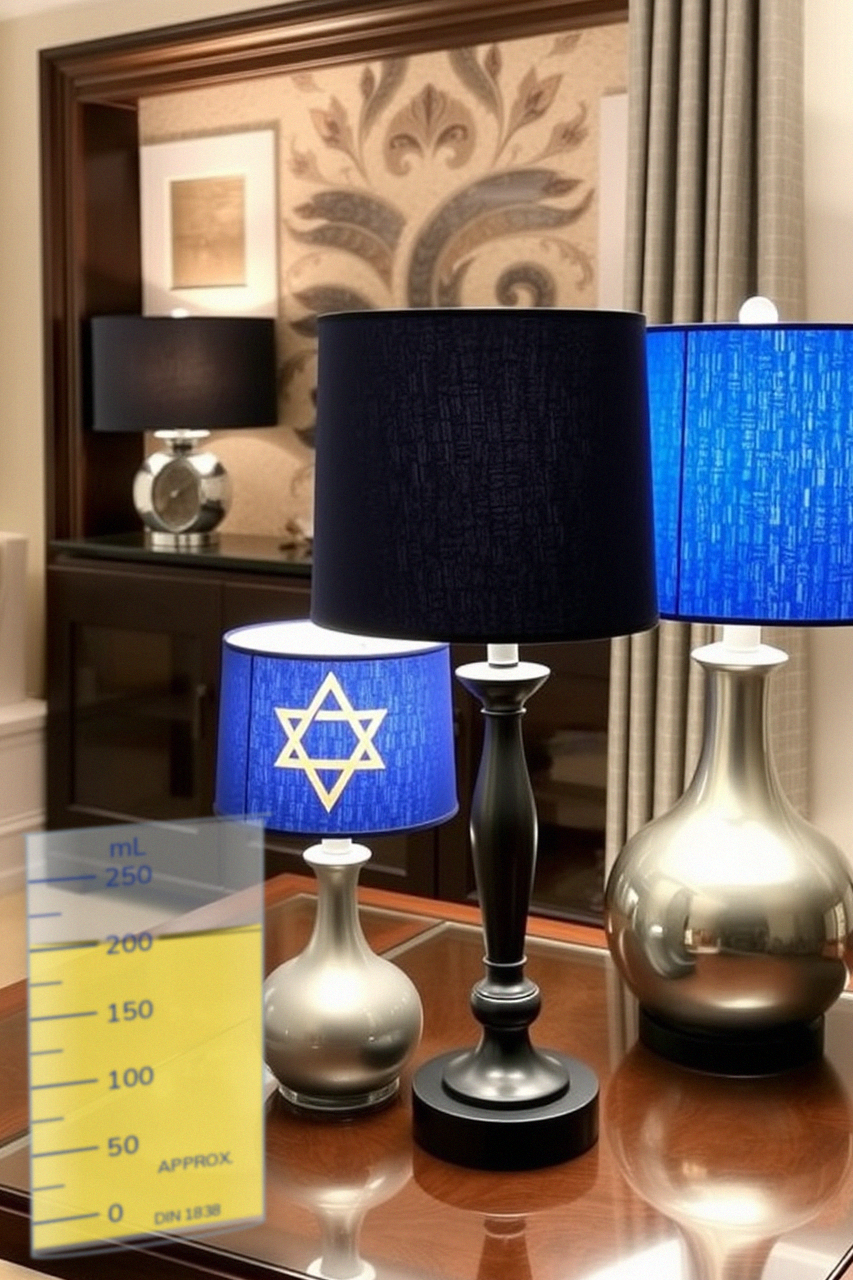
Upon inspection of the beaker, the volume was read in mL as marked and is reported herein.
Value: 200 mL
